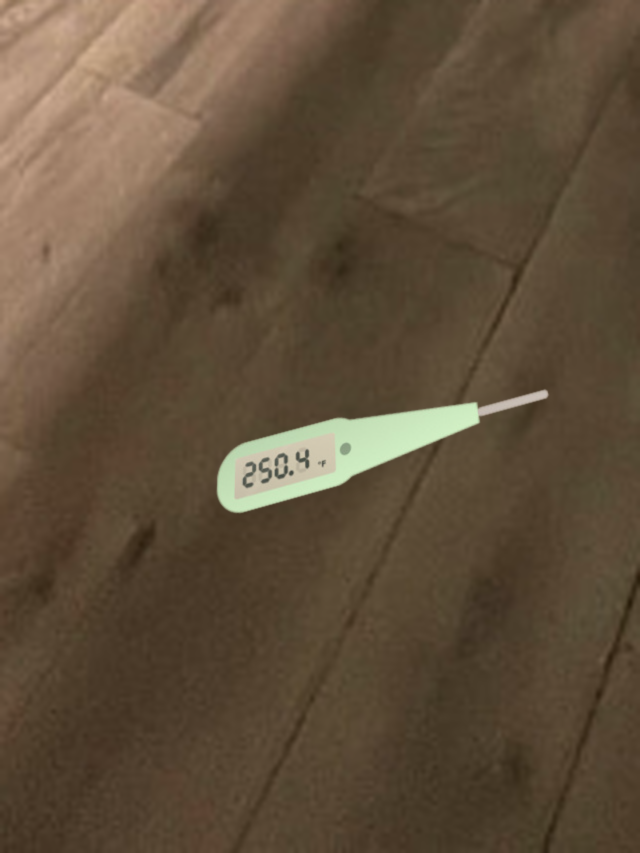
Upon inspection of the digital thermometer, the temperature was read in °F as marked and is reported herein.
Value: 250.4 °F
